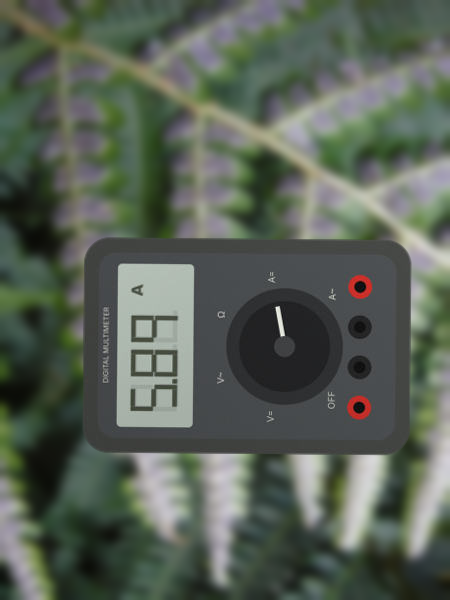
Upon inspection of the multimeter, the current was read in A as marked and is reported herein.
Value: 5.89 A
